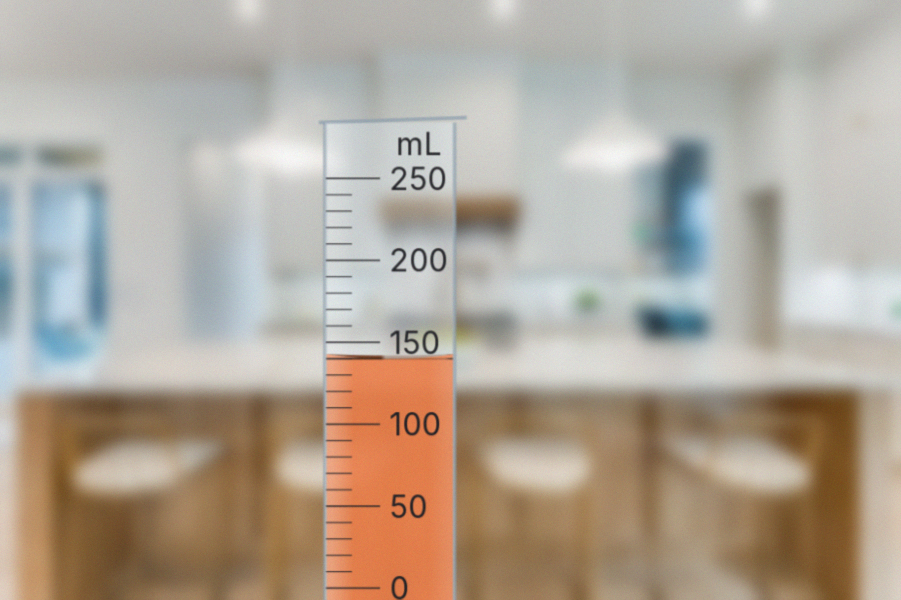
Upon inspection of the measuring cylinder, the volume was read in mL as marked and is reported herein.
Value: 140 mL
